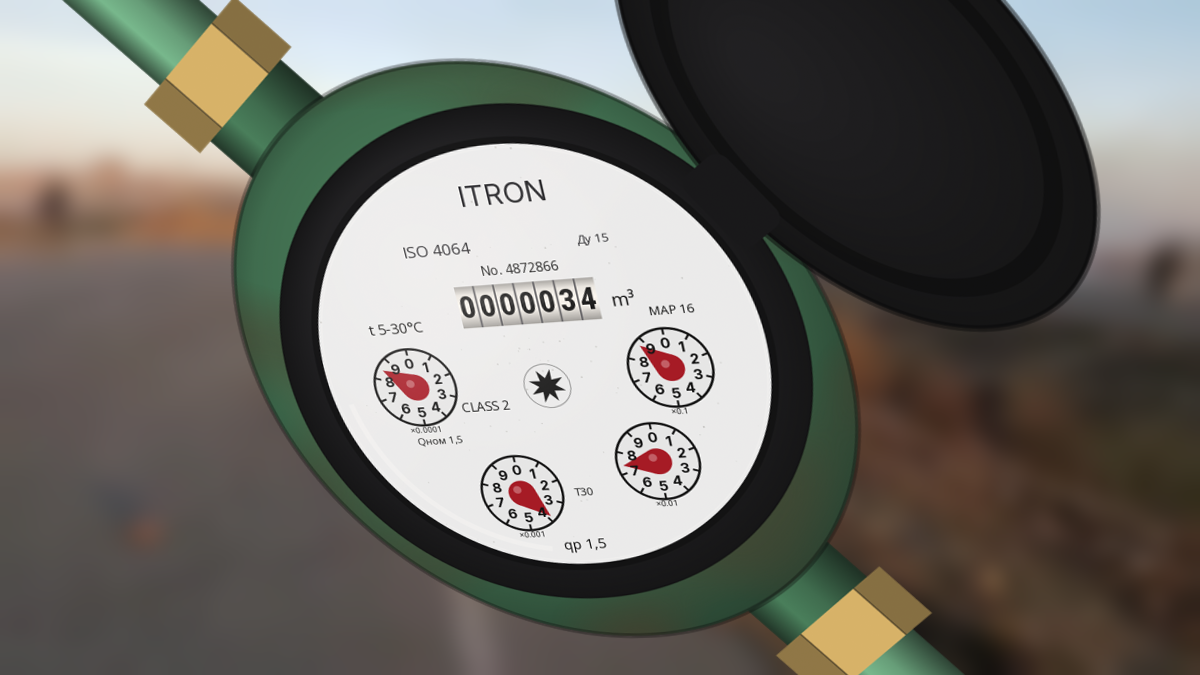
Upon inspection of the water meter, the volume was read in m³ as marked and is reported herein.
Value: 34.8738 m³
